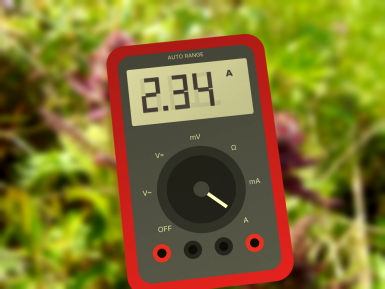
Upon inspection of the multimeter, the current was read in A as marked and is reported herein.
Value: 2.34 A
